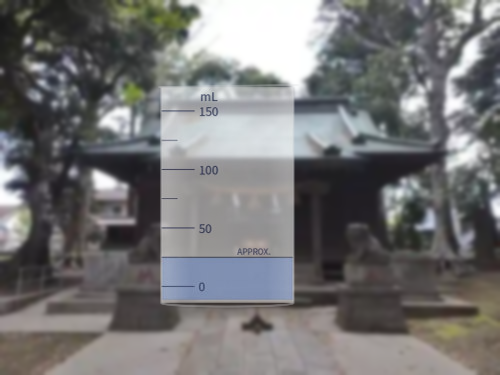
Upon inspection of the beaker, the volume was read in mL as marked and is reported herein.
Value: 25 mL
